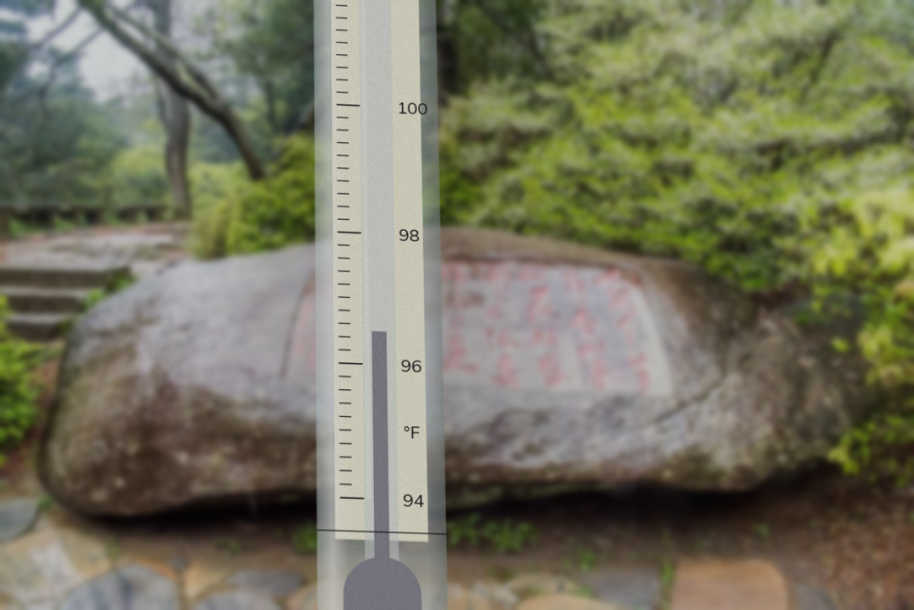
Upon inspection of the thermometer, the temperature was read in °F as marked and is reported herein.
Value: 96.5 °F
